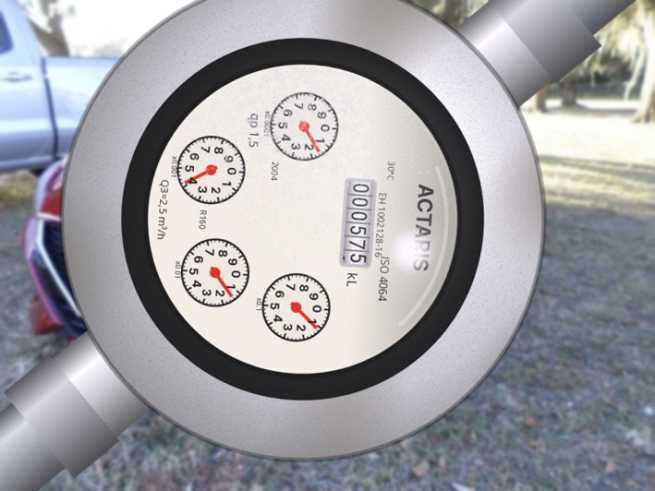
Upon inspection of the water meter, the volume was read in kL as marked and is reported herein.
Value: 575.1141 kL
